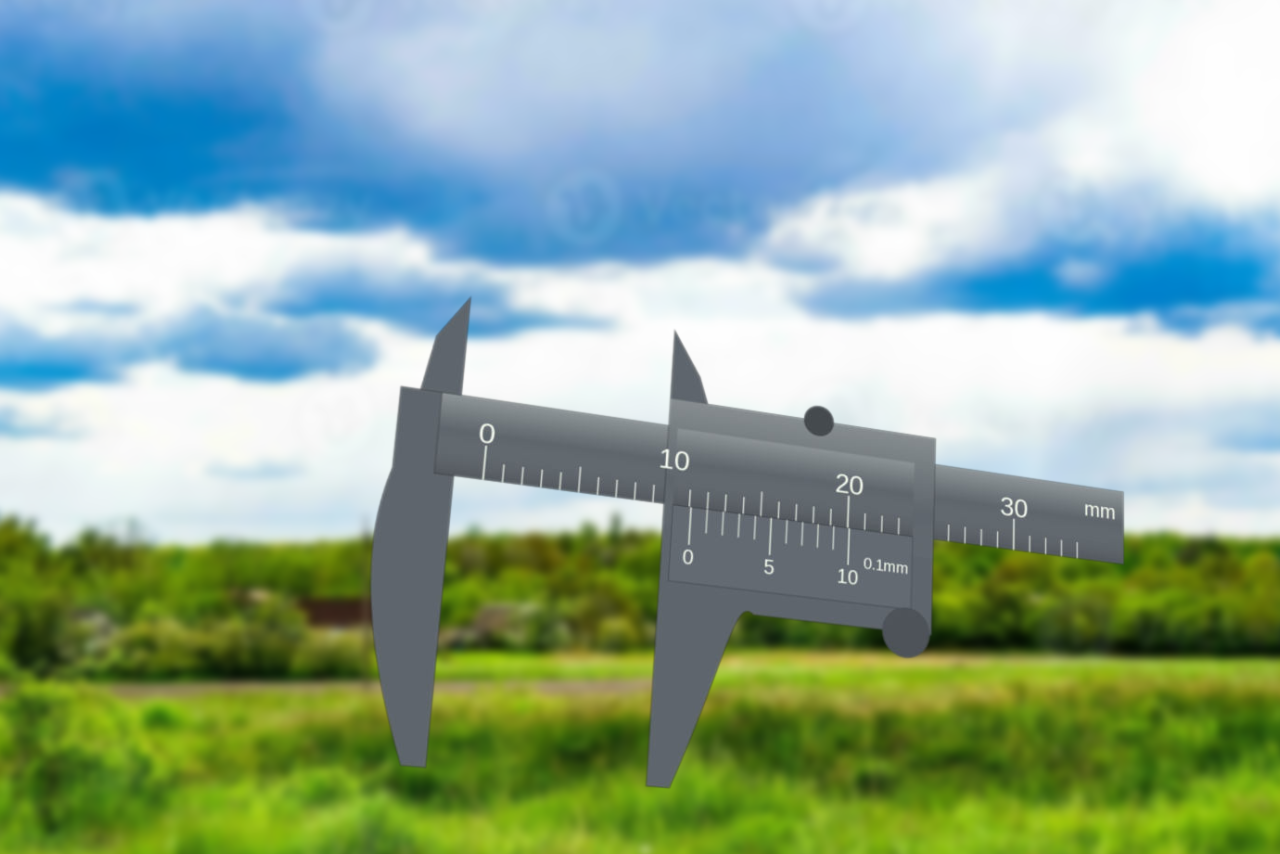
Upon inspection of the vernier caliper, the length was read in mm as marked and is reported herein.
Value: 11.1 mm
